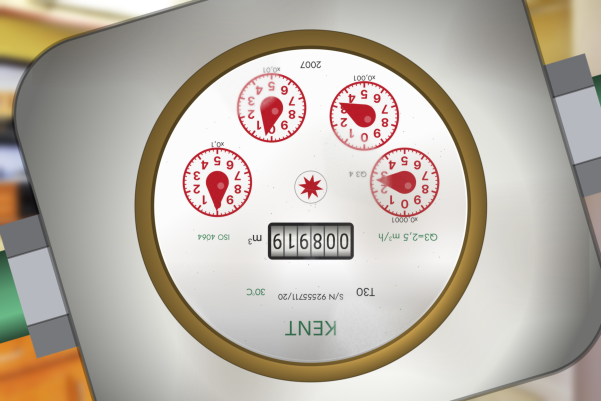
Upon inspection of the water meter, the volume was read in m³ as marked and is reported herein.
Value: 8919.0032 m³
